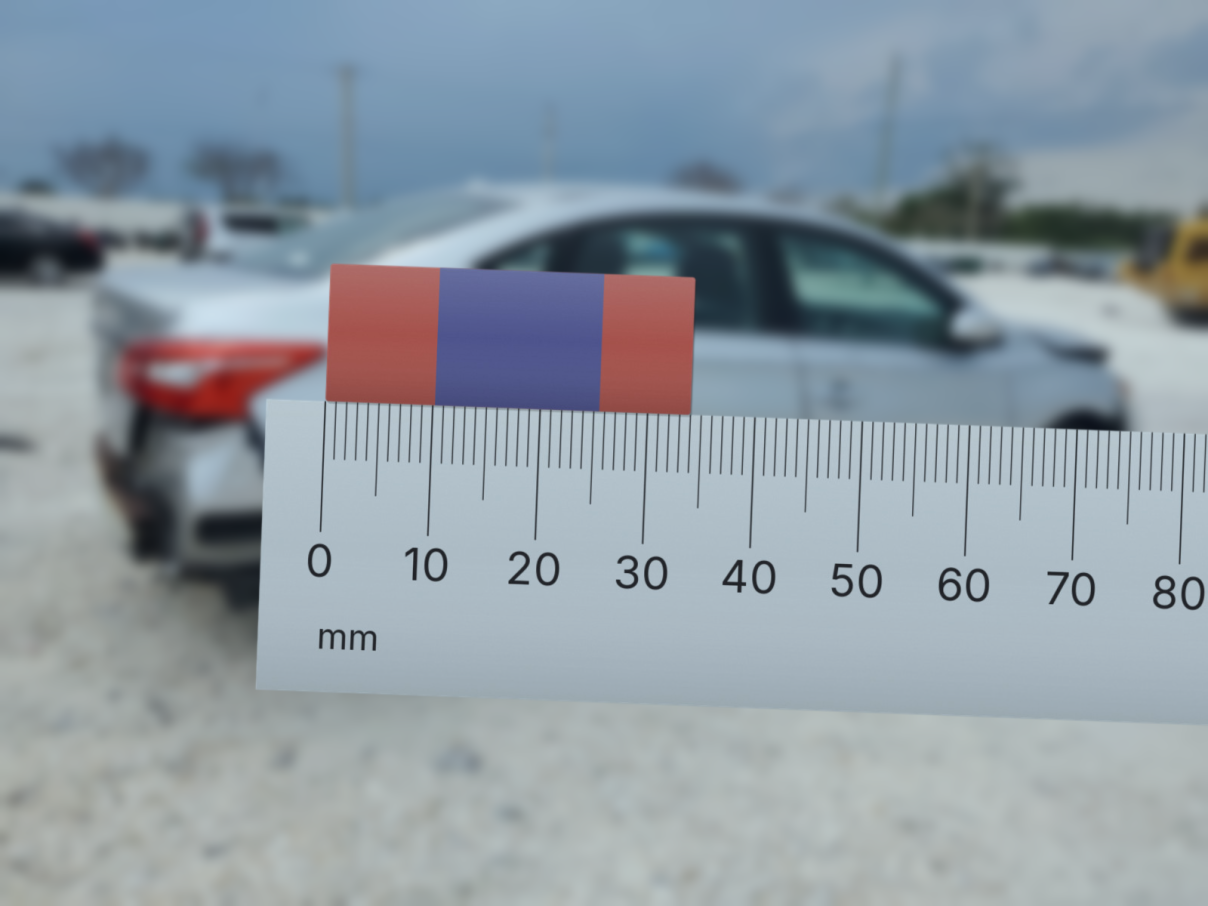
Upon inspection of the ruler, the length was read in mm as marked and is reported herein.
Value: 34 mm
